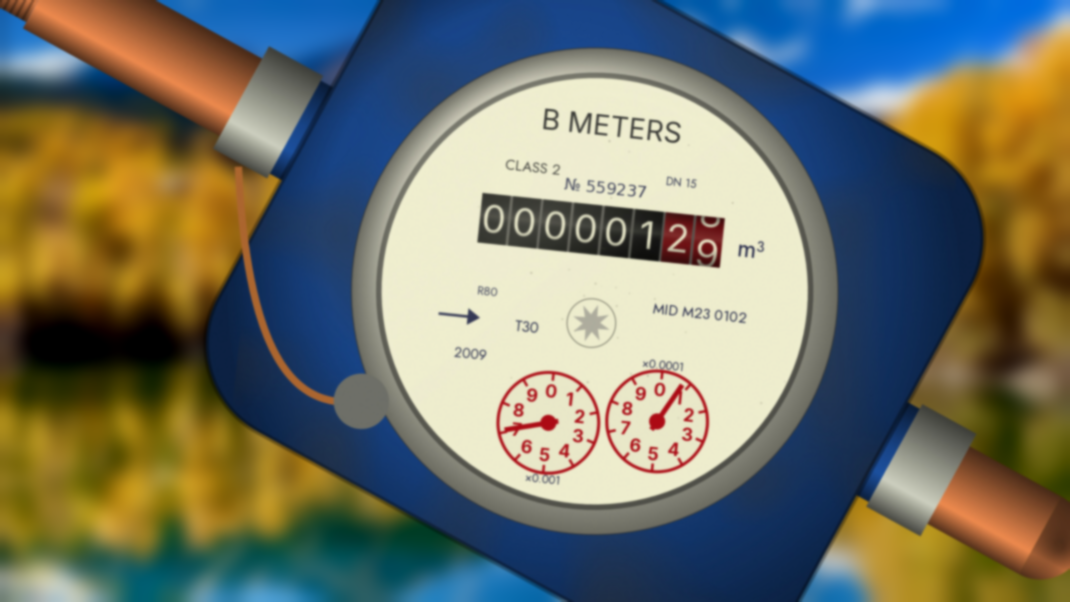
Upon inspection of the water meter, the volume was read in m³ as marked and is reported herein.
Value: 1.2870 m³
